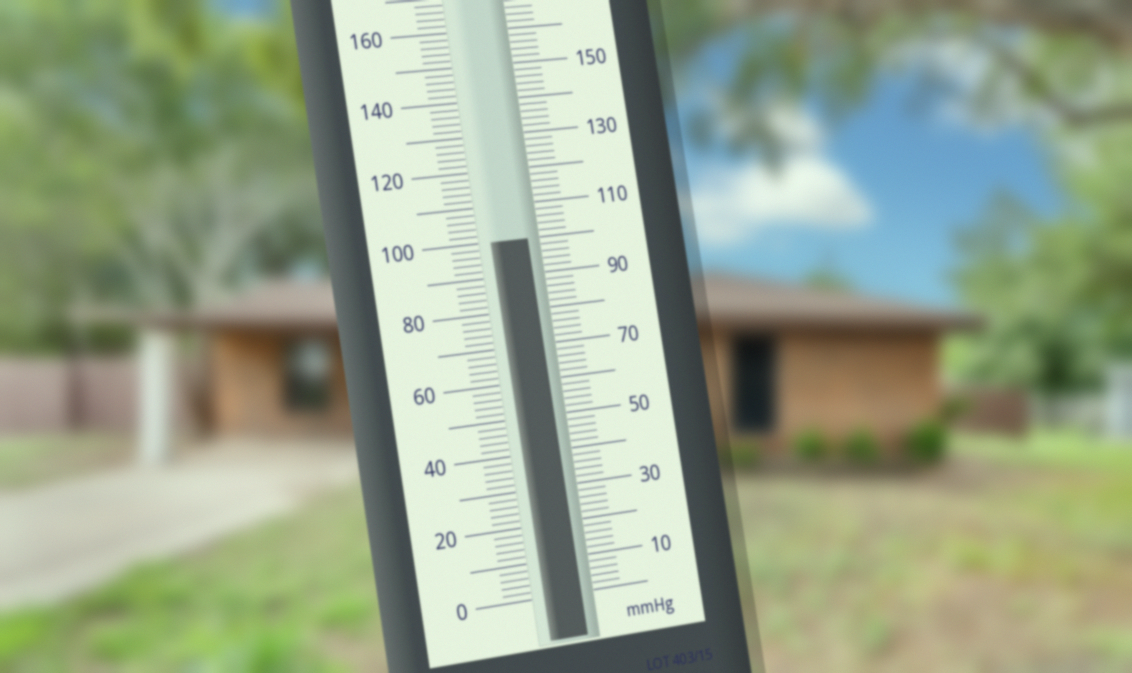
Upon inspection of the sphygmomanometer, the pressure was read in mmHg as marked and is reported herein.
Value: 100 mmHg
